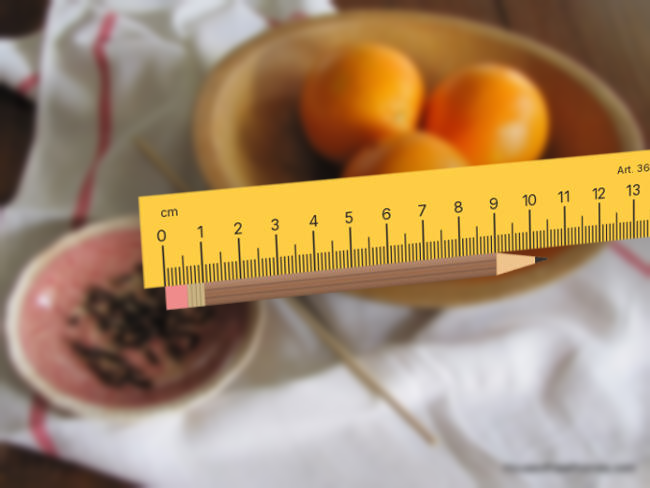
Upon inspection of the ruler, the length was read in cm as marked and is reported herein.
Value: 10.5 cm
